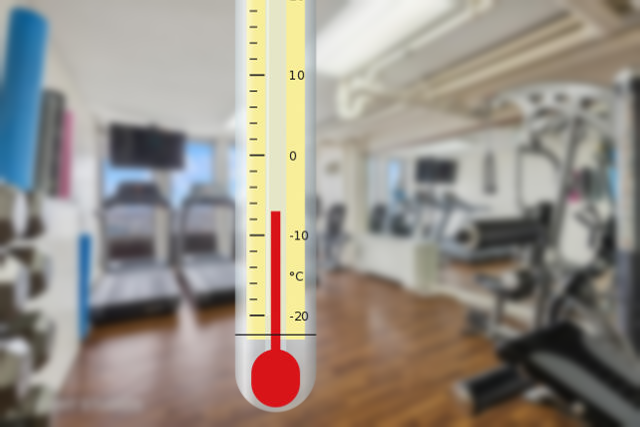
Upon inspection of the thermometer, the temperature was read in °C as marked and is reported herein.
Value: -7 °C
